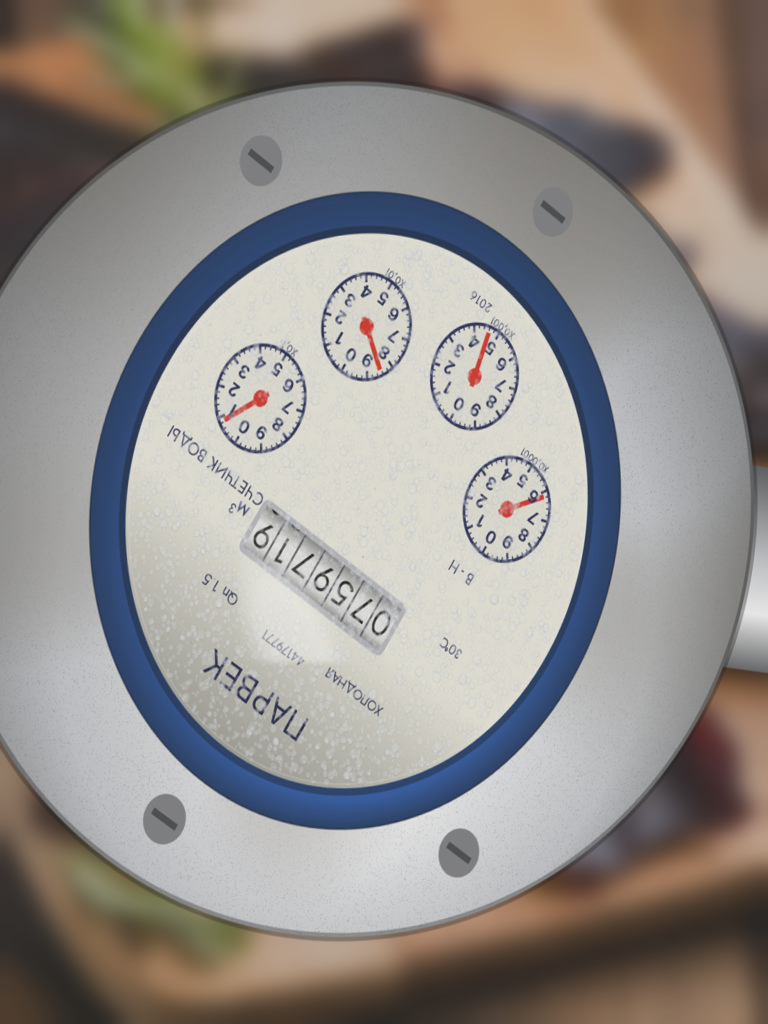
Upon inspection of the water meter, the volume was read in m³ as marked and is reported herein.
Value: 759719.0846 m³
